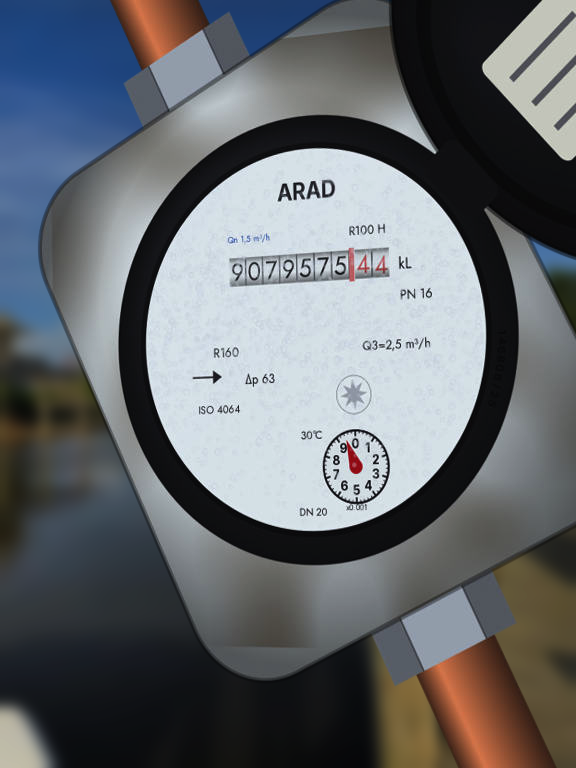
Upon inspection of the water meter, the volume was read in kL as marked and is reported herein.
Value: 9079575.439 kL
